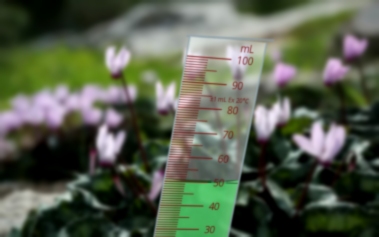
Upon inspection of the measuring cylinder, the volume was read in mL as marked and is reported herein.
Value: 50 mL
